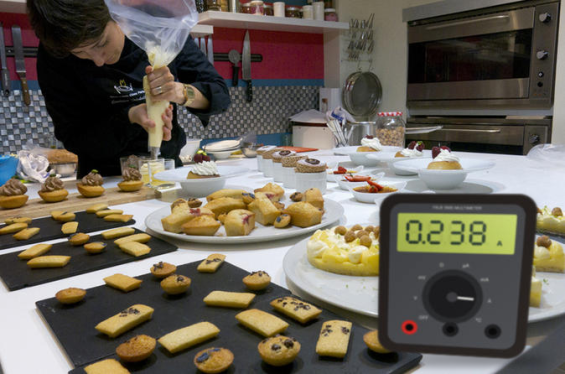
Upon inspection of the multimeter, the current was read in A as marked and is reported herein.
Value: 0.238 A
